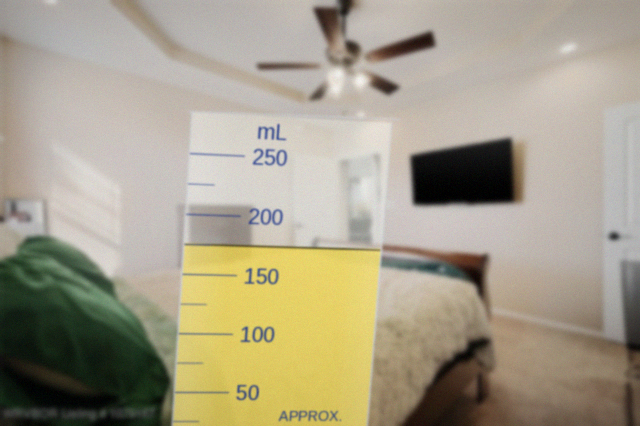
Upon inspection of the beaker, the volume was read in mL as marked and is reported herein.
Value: 175 mL
